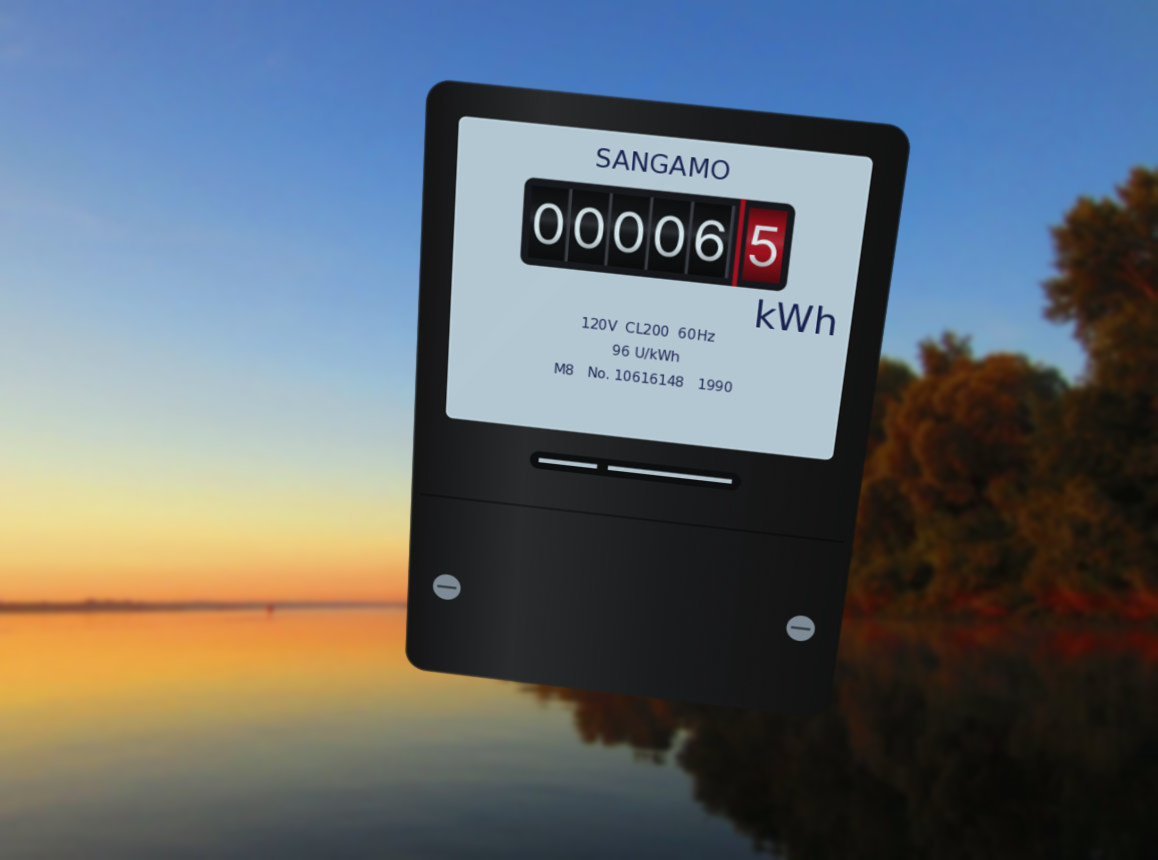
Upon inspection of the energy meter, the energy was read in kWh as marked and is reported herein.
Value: 6.5 kWh
